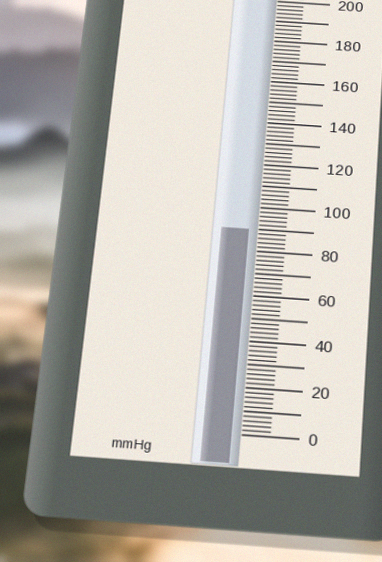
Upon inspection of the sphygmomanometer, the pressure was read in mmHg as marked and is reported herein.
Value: 90 mmHg
